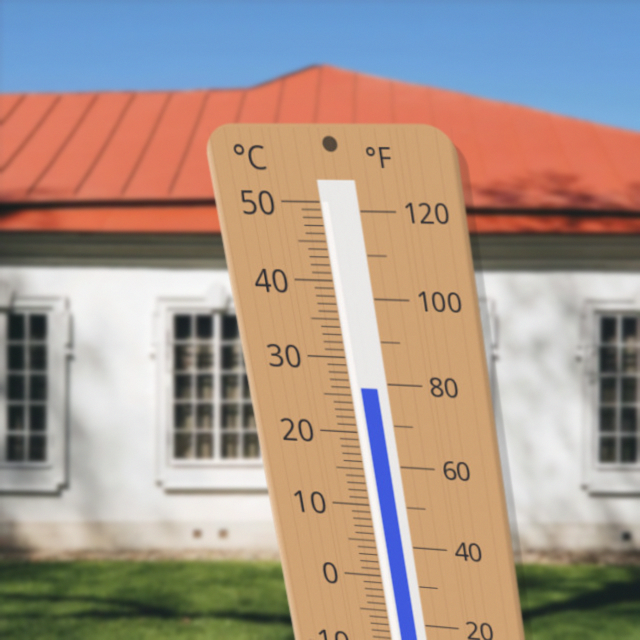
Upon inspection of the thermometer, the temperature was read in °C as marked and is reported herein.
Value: 26 °C
